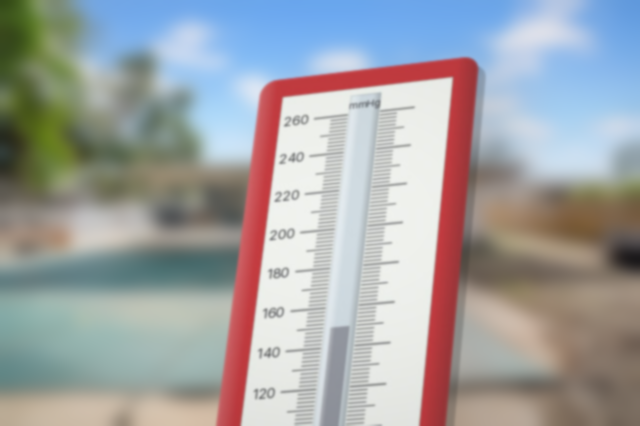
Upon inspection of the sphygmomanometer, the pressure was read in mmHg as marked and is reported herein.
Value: 150 mmHg
